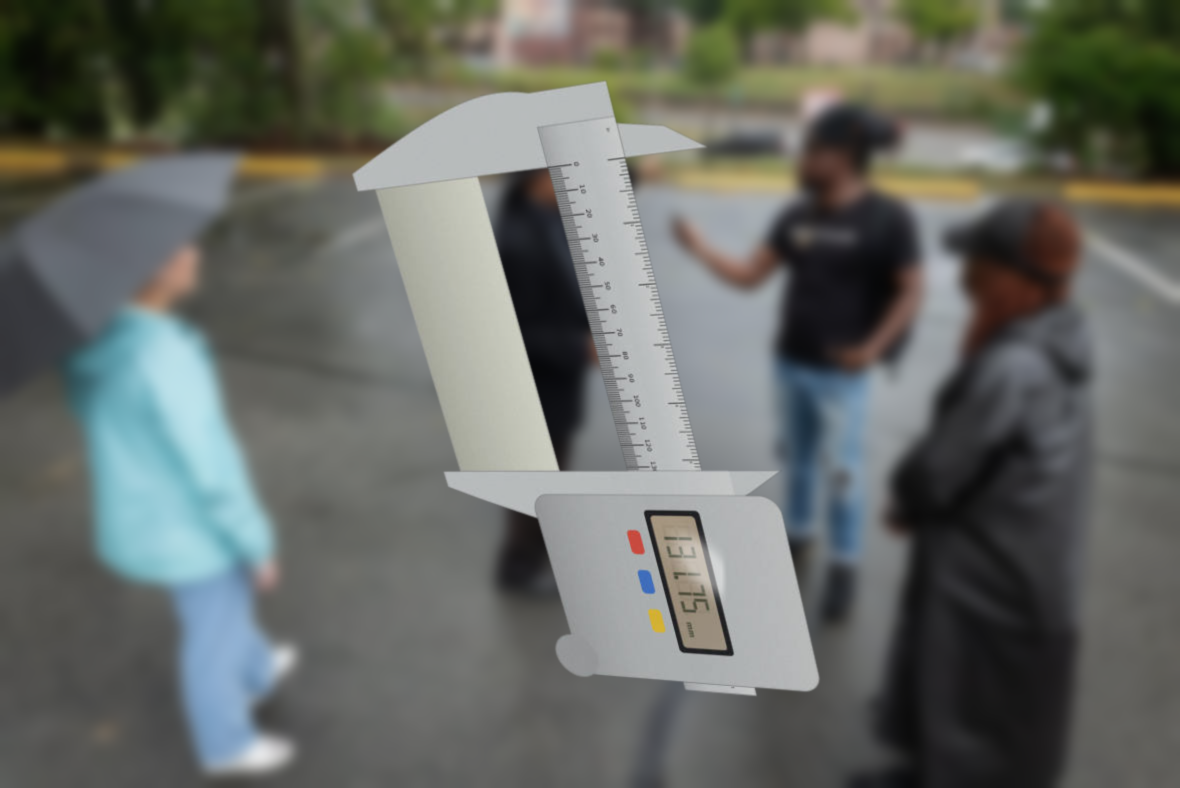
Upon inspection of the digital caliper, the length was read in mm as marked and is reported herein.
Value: 131.75 mm
